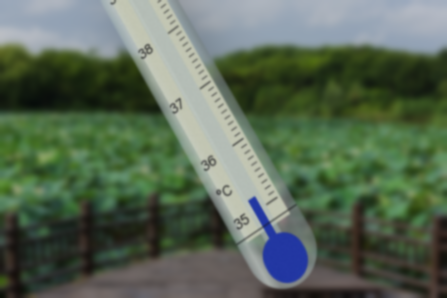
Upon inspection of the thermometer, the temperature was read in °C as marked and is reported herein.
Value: 35.2 °C
